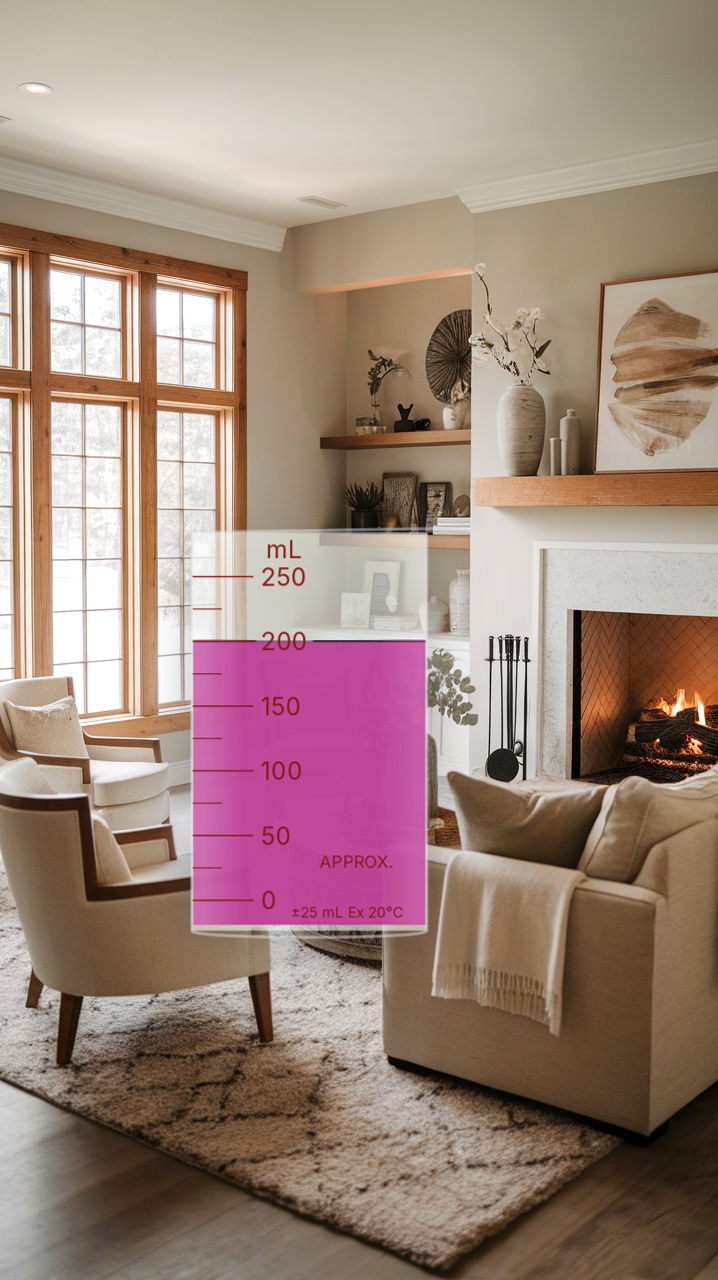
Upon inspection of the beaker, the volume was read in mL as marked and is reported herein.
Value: 200 mL
